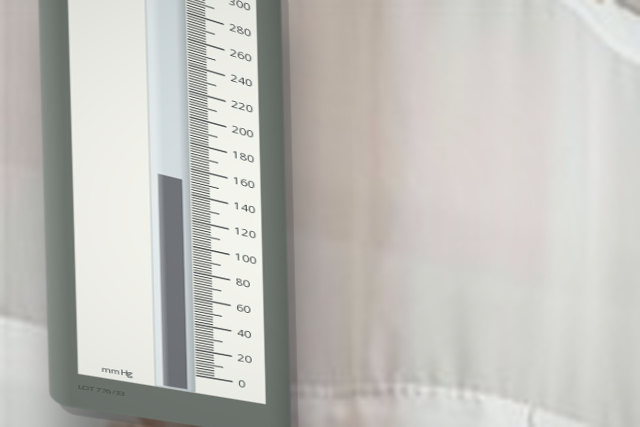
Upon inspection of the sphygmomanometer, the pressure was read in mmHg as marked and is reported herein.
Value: 150 mmHg
